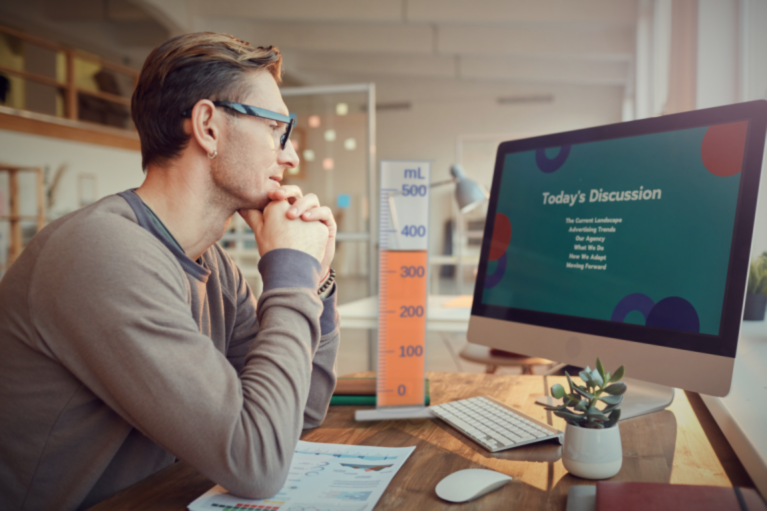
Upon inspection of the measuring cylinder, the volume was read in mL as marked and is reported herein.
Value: 350 mL
